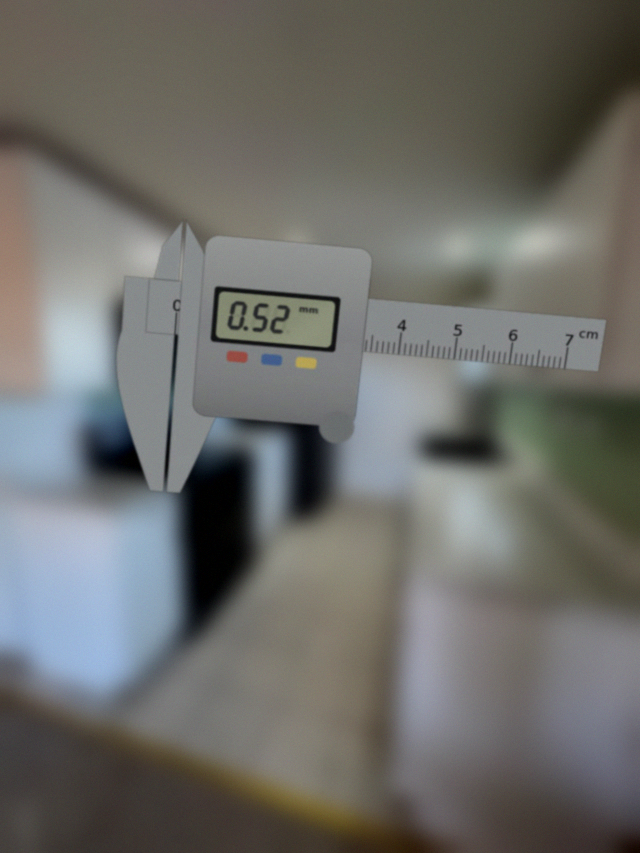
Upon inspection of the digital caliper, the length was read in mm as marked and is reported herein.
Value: 0.52 mm
